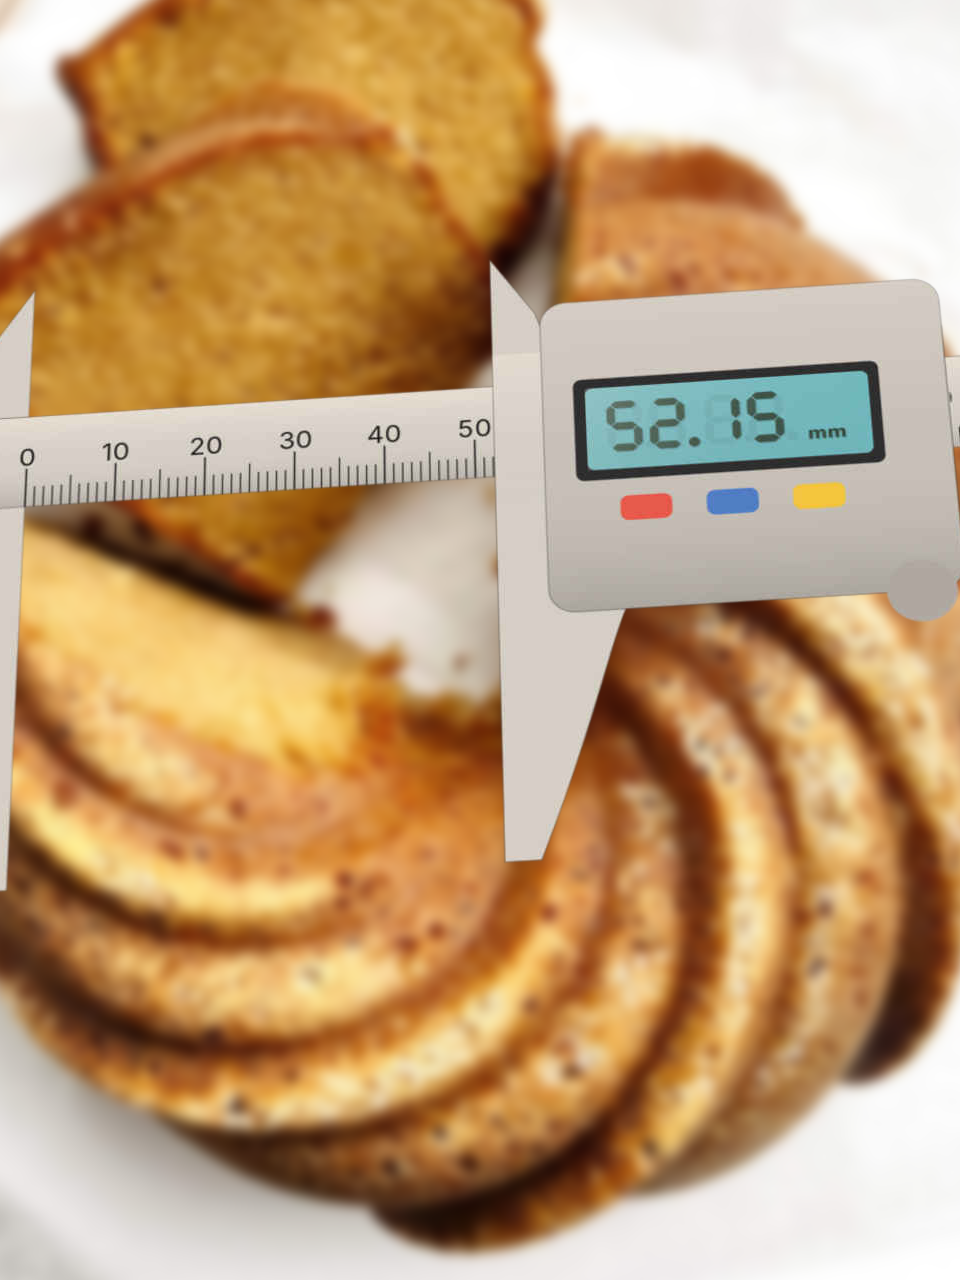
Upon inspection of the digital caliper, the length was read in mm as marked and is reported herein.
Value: 52.15 mm
